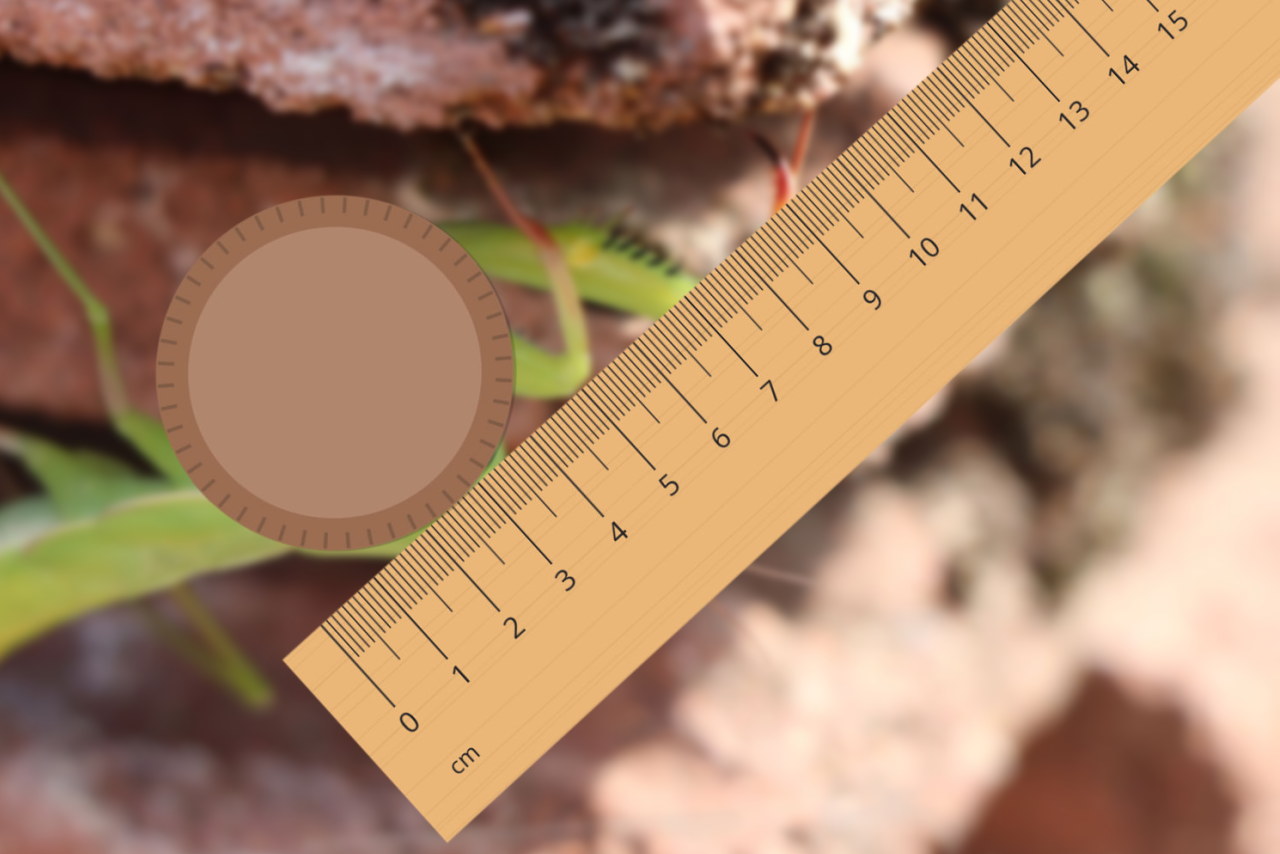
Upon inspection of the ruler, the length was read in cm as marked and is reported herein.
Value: 5.1 cm
